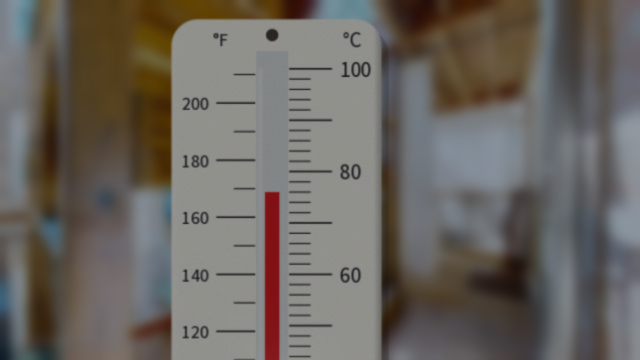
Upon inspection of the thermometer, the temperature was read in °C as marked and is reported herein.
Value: 76 °C
